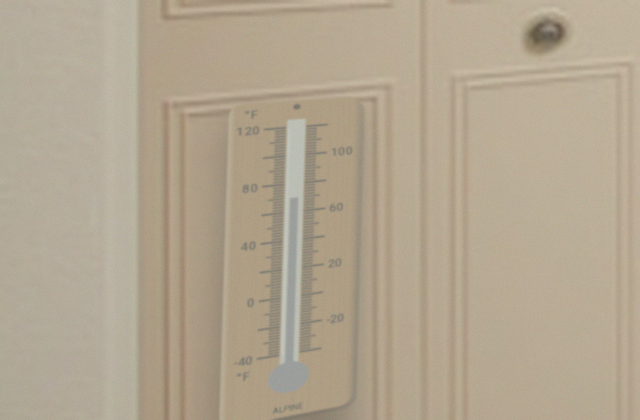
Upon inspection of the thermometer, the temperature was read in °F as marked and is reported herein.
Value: 70 °F
